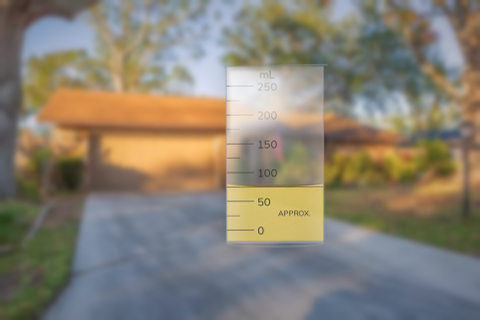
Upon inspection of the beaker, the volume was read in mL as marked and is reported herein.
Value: 75 mL
